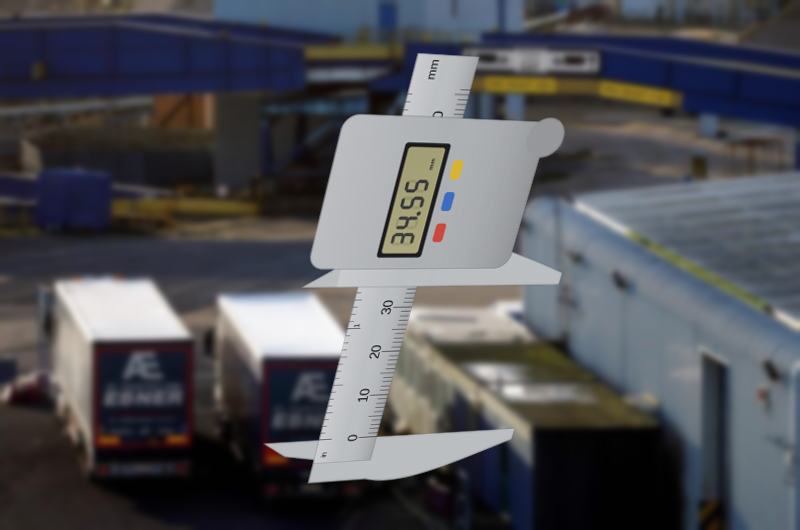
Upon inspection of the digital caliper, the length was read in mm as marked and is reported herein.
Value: 34.55 mm
